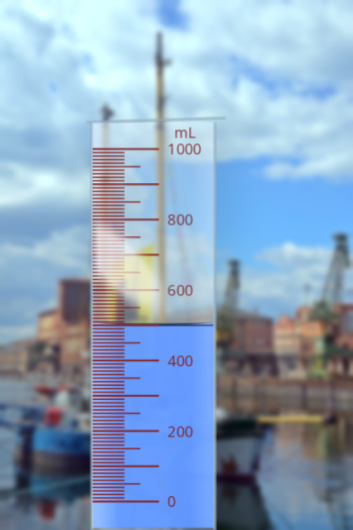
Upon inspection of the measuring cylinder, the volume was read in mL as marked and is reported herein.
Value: 500 mL
